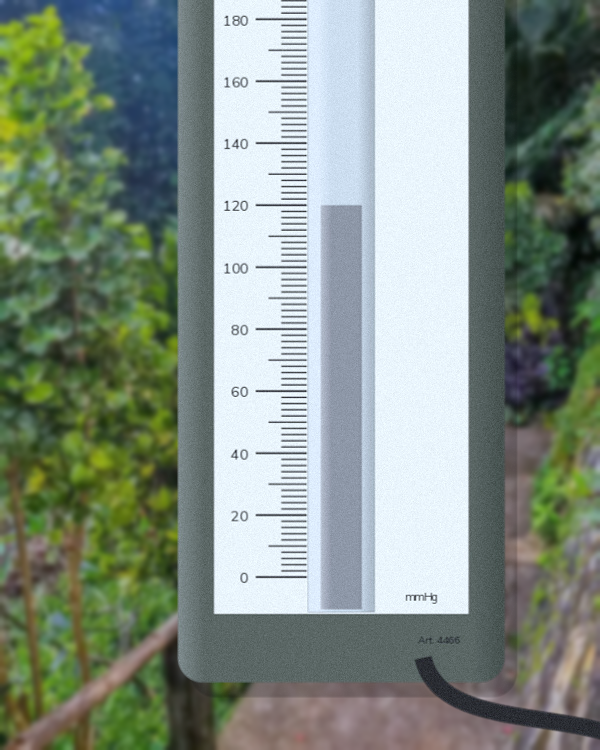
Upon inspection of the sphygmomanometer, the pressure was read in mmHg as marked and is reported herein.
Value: 120 mmHg
